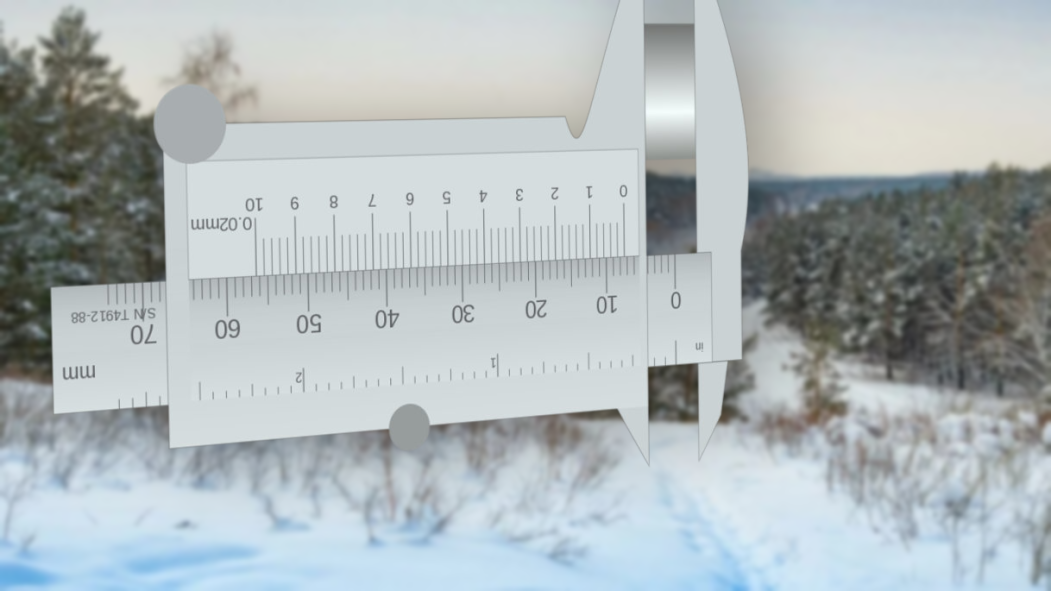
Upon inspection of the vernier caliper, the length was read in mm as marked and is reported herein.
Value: 7.4 mm
